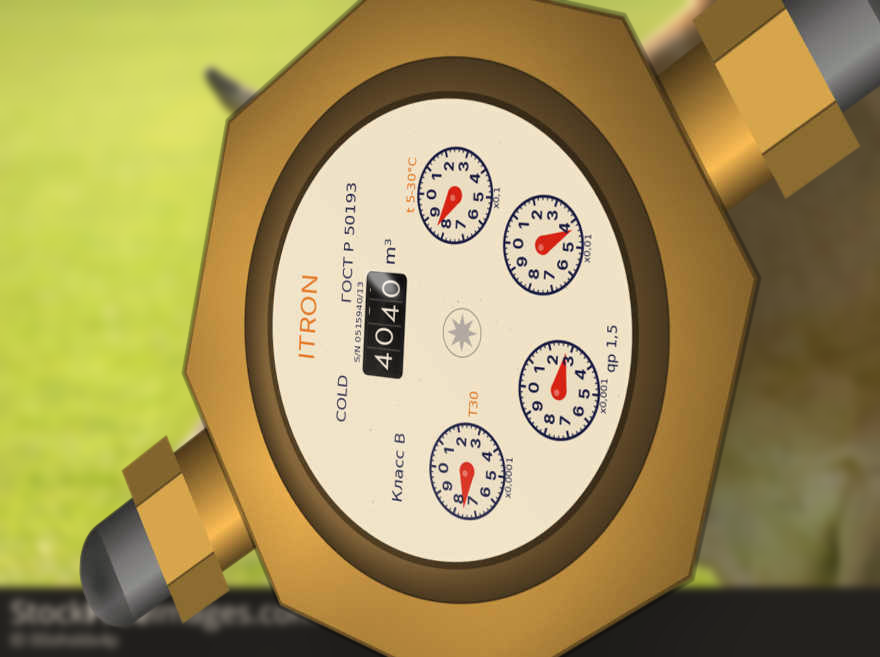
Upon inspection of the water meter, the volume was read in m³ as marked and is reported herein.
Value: 4039.8427 m³
